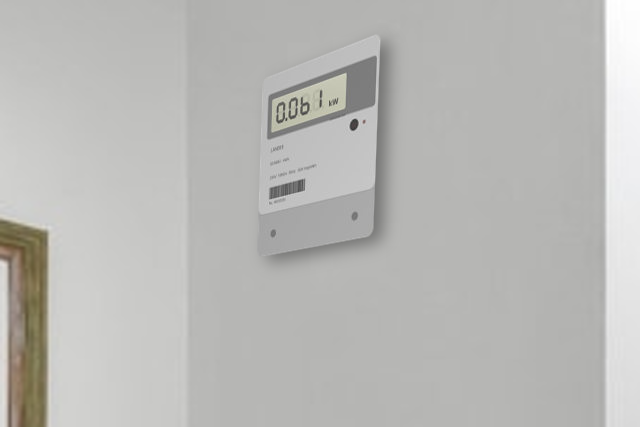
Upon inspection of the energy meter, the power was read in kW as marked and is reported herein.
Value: 0.061 kW
